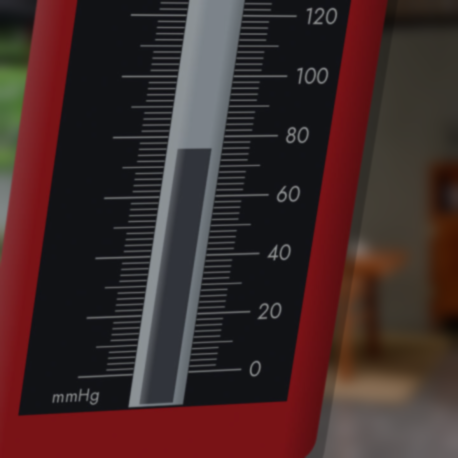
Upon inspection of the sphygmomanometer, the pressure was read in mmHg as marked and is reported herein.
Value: 76 mmHg
